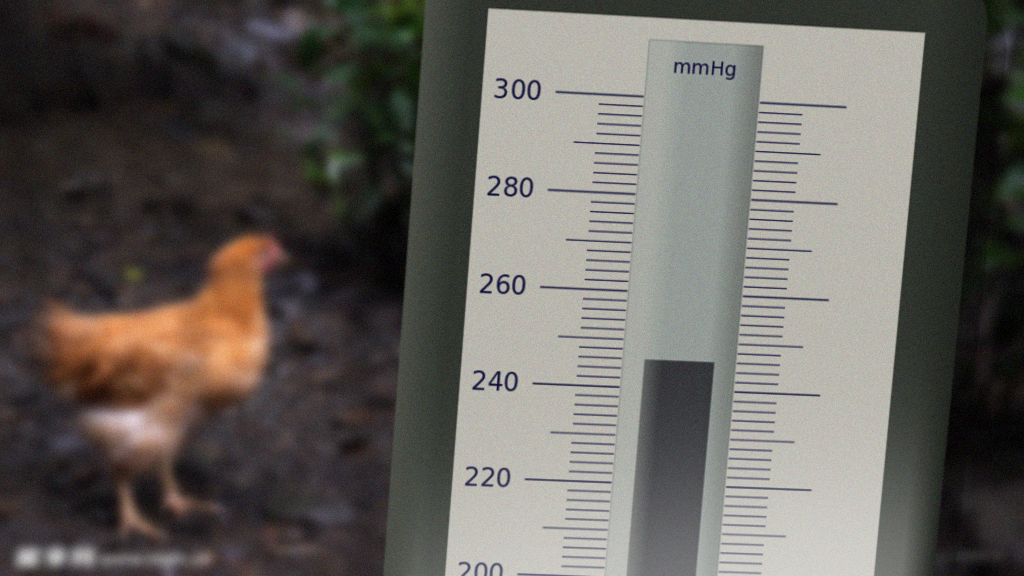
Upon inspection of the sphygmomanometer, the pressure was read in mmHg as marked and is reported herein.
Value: 246 mmHg
